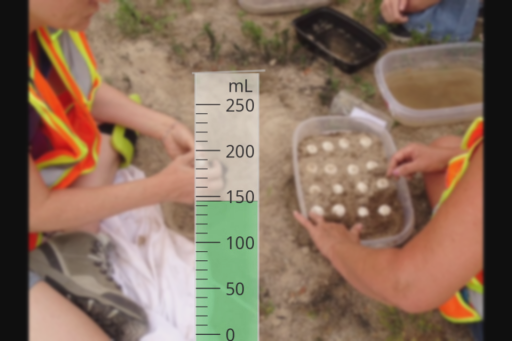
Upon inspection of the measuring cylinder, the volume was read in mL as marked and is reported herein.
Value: 145 mL
